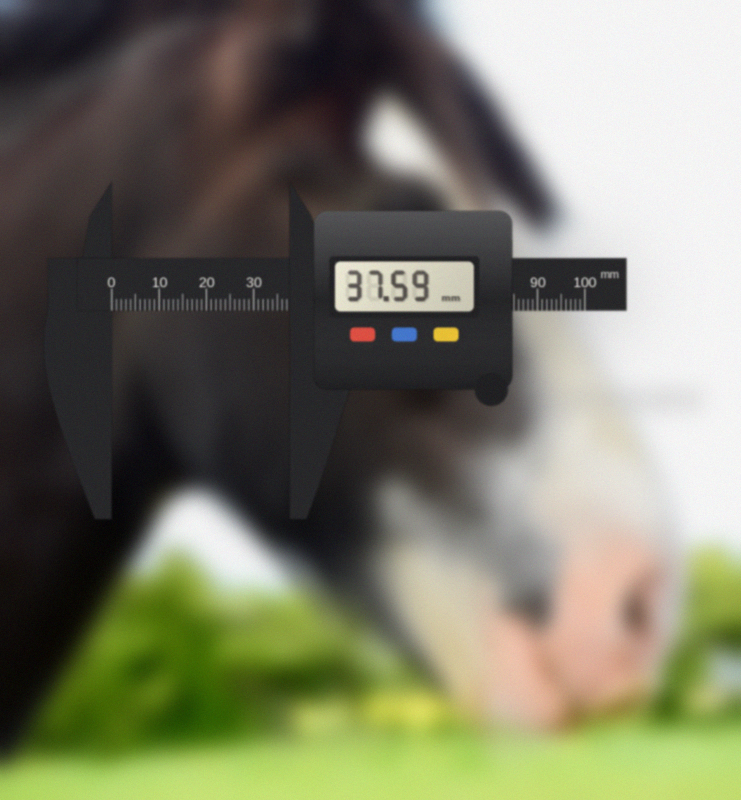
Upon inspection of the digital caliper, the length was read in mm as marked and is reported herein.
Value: 37.59 mm
